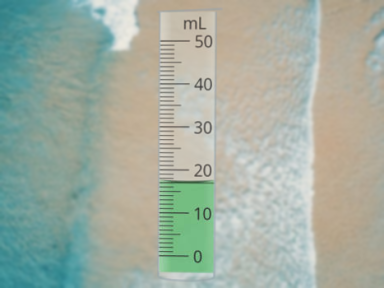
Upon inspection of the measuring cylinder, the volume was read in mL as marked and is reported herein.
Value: 17 mL
